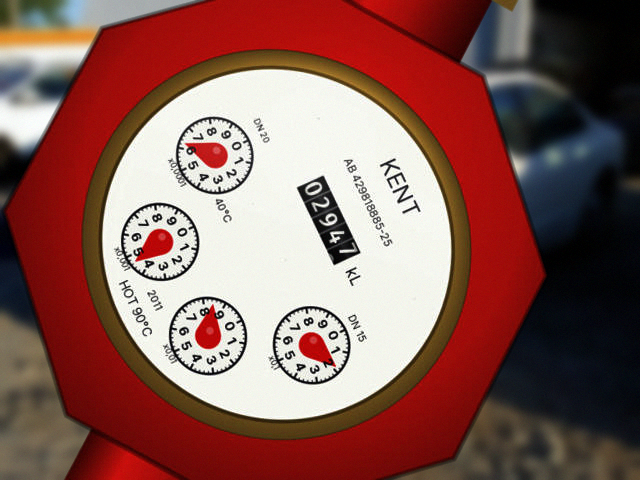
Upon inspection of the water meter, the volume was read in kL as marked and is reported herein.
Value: 2947.1846 kL
